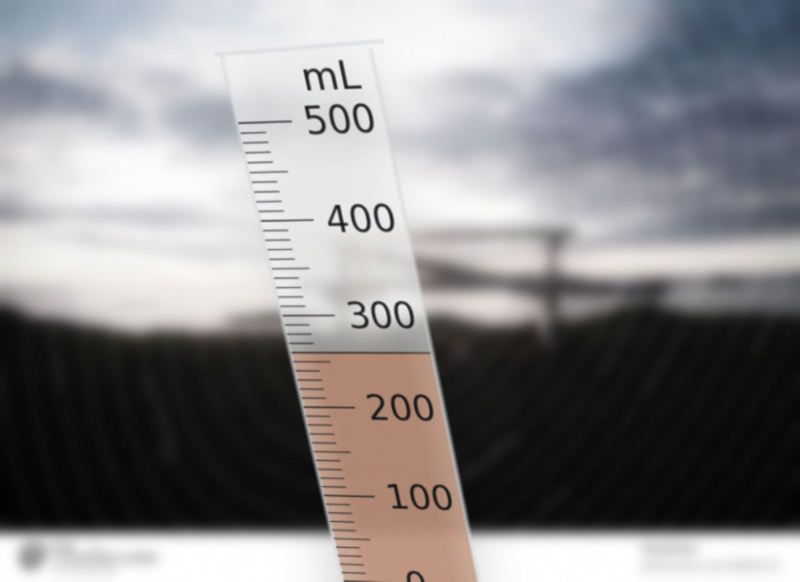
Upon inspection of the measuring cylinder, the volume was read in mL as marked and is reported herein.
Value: 260 mL
